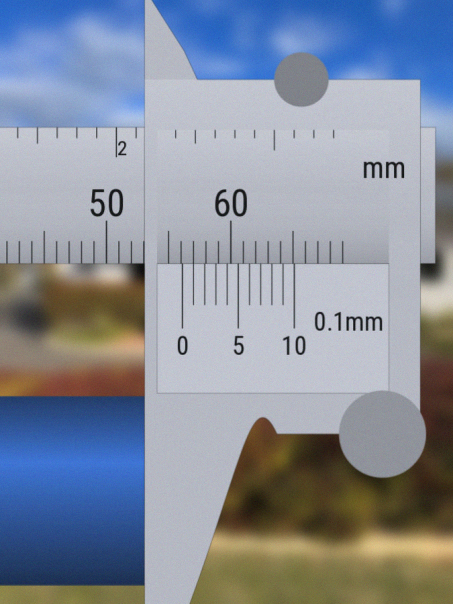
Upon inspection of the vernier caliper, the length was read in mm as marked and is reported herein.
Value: 56.1 mm
